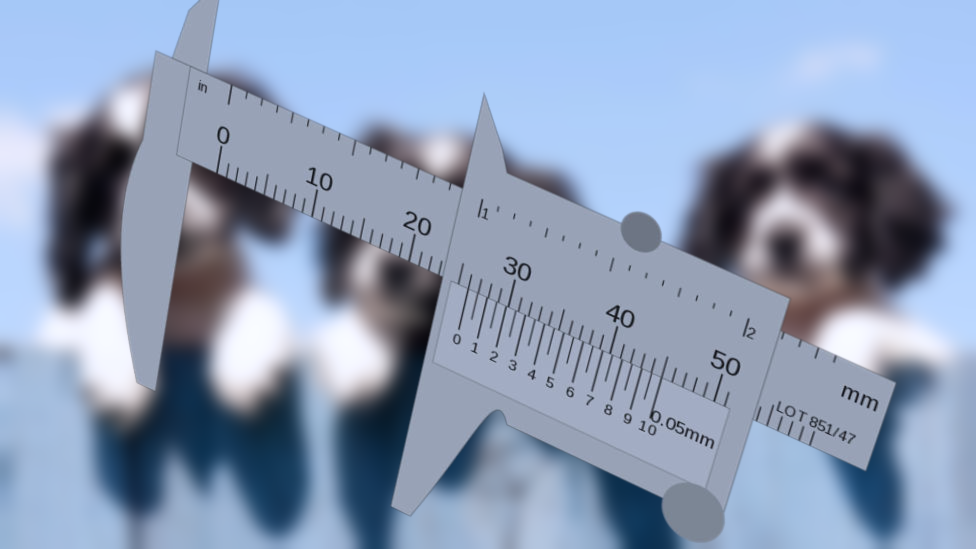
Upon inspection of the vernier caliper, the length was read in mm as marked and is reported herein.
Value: 26.0 mm
